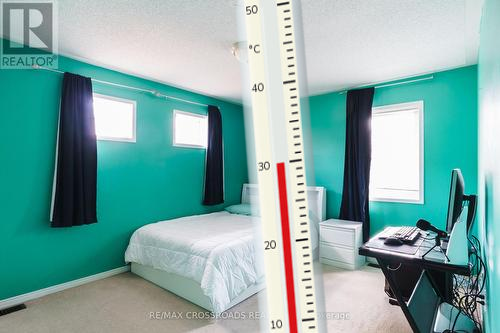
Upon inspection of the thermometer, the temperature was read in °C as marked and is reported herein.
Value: 30 °C
